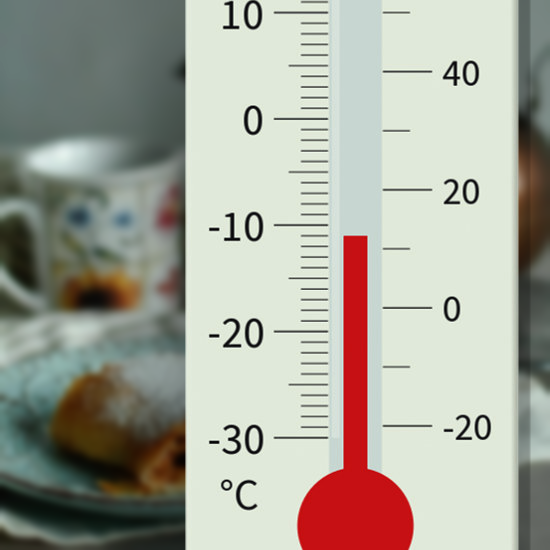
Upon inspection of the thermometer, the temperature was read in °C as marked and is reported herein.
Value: -11 °C
